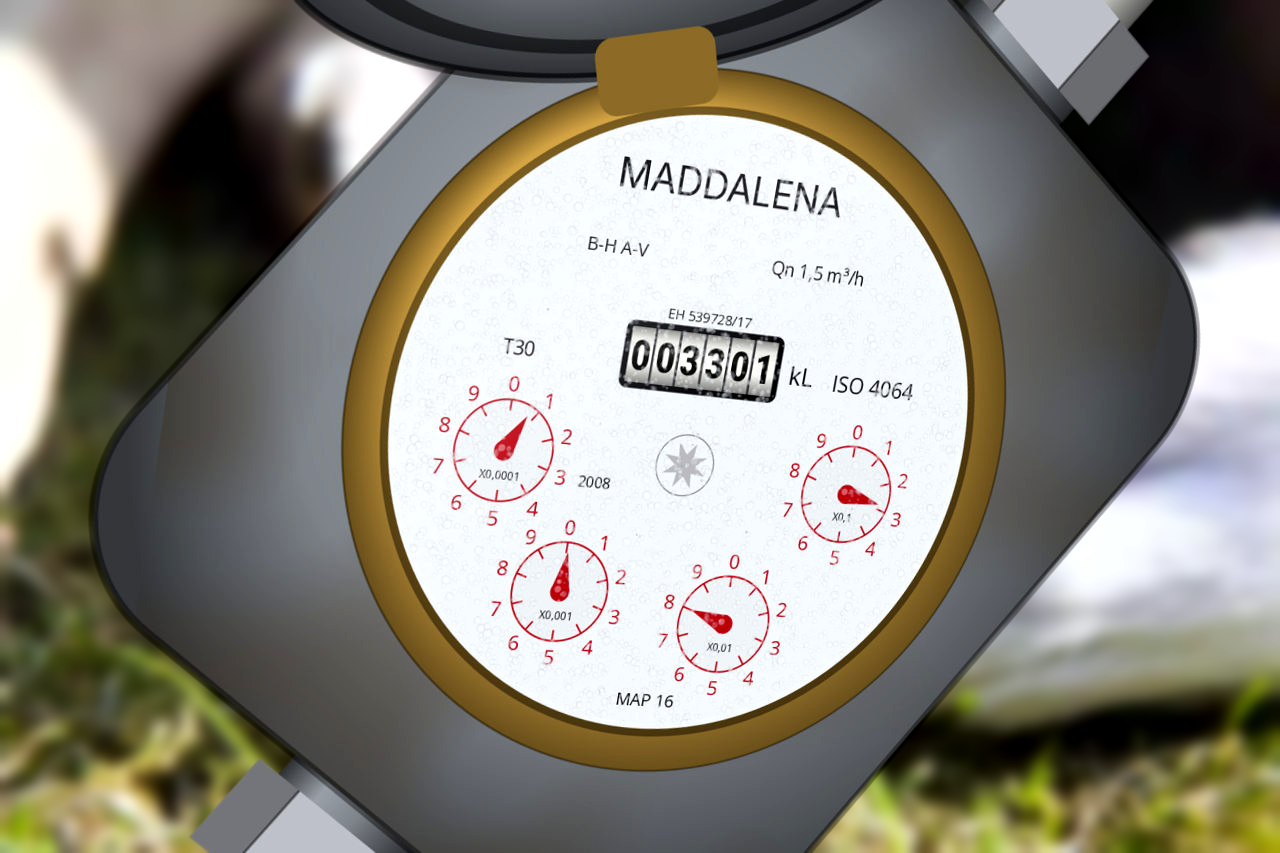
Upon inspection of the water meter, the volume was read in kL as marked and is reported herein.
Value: 3301.2800 kL
